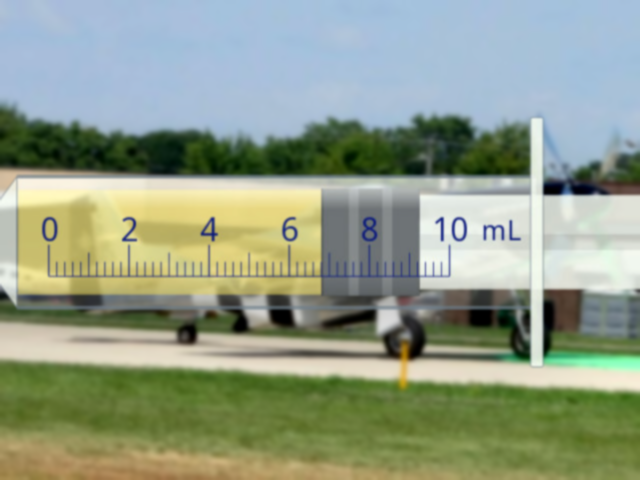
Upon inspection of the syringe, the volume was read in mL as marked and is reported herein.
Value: 6.8 mL
